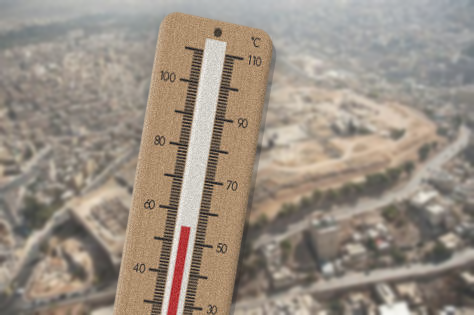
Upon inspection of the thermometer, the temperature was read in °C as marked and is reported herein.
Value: 55 °C
